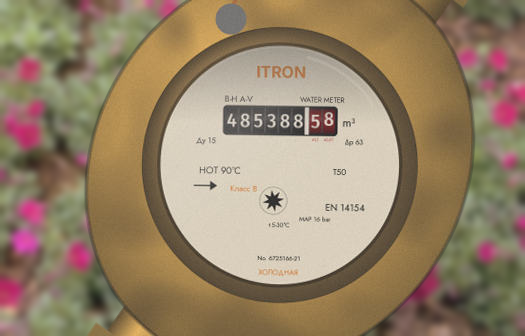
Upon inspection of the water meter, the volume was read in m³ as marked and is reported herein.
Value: 485388.58 m³
